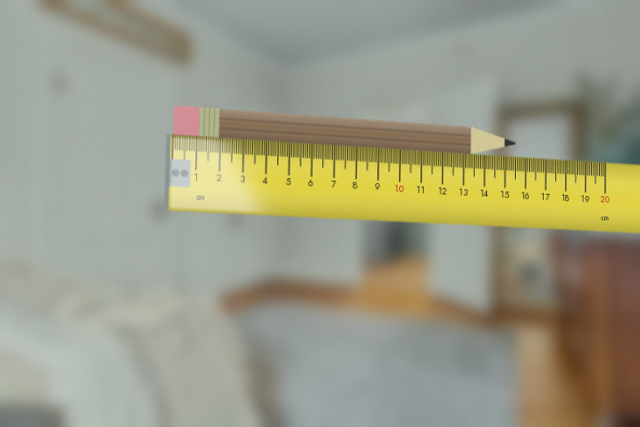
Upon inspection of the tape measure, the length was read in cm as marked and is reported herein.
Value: 15.5 cm
